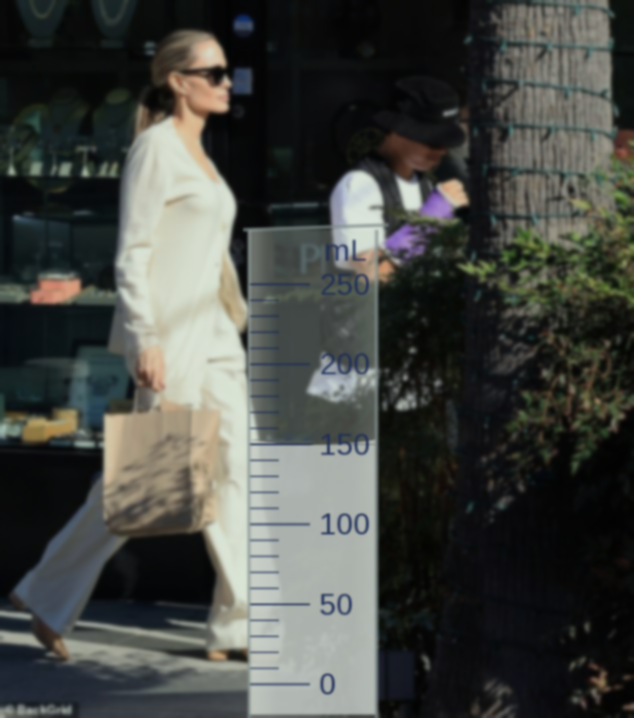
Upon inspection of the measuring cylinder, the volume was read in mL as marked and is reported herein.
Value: 150 mL
